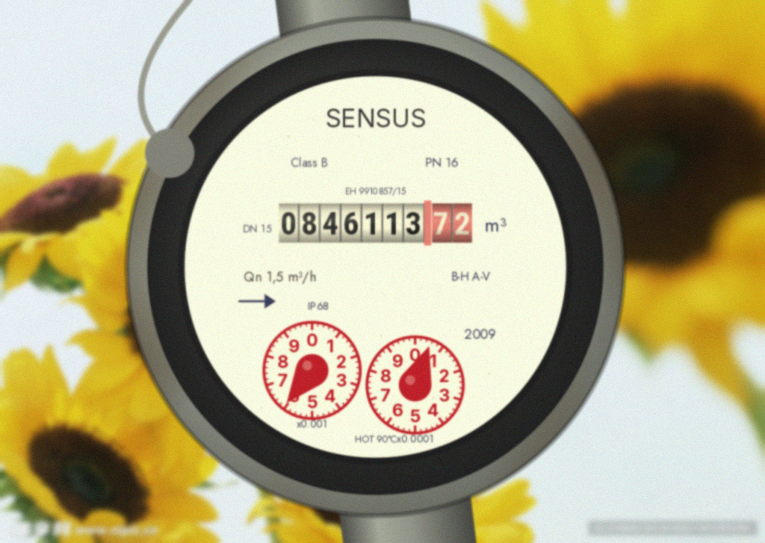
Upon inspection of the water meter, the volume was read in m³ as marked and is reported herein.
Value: 846113.7260 m³
